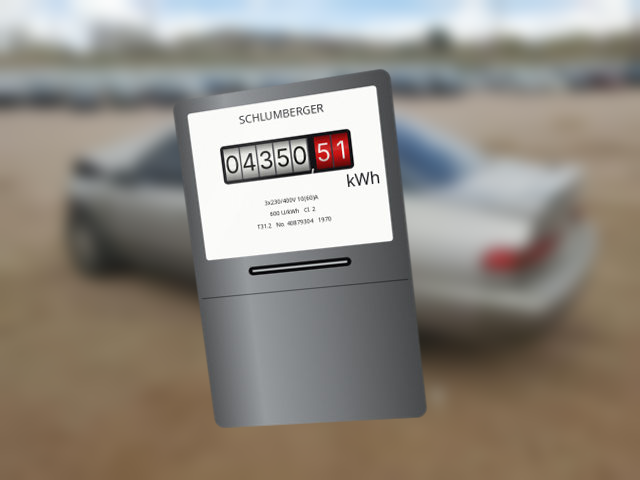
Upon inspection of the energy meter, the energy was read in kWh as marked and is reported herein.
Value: 4350.51 kWh
